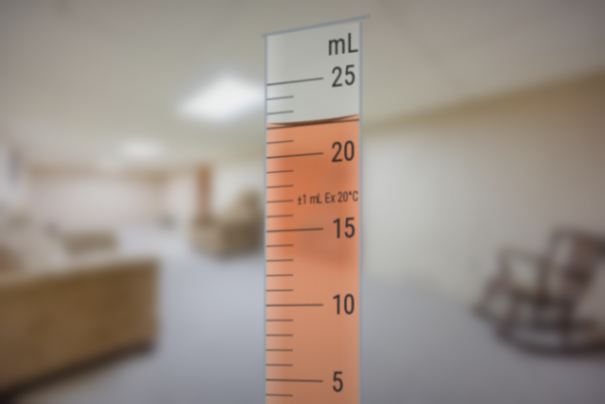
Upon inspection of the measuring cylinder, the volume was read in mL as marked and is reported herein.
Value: 22 mL
